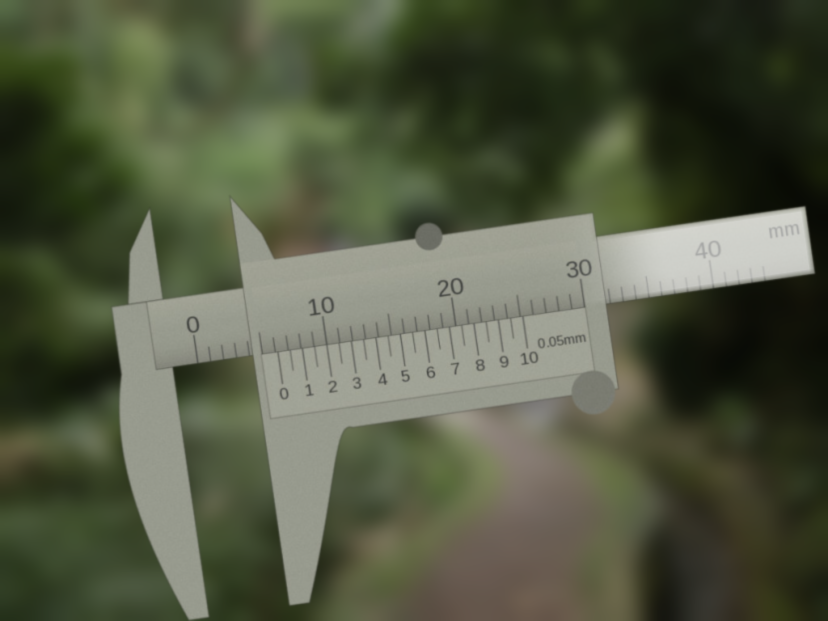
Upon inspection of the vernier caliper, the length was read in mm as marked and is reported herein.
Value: 6.2 mm
